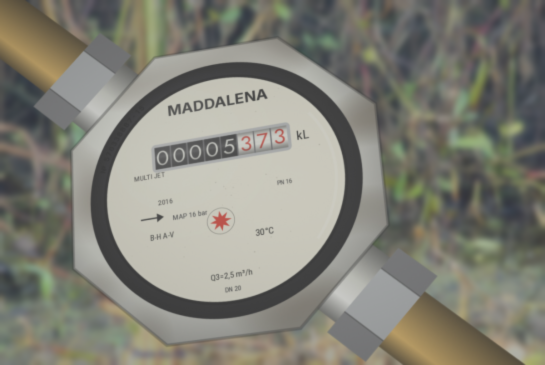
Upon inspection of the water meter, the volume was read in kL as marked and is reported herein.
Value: 5.373 kL
